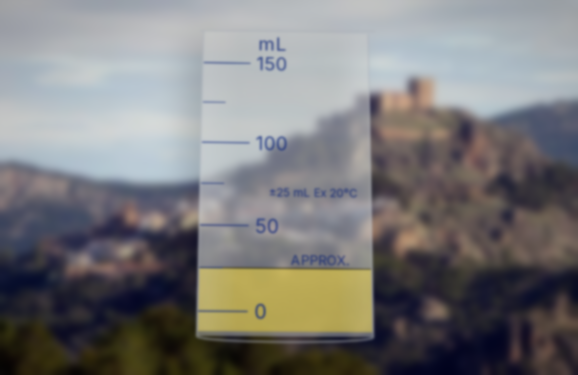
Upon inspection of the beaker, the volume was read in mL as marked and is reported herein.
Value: 25 mL
